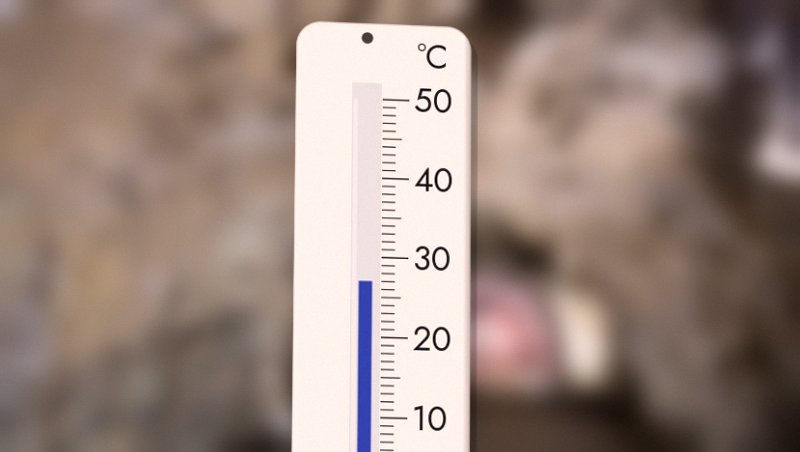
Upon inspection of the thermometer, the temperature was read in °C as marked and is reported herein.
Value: 27 °C
